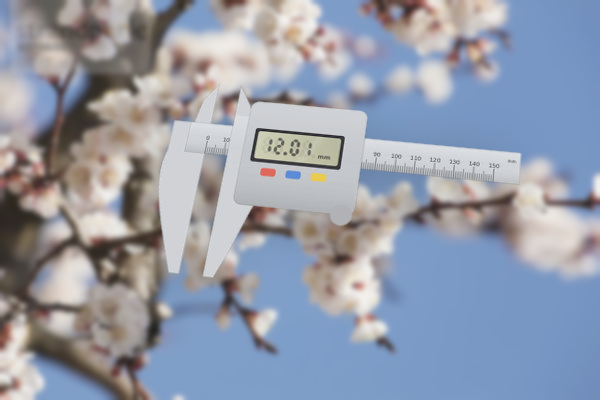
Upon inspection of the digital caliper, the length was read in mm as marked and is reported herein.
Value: 12.01 mm
